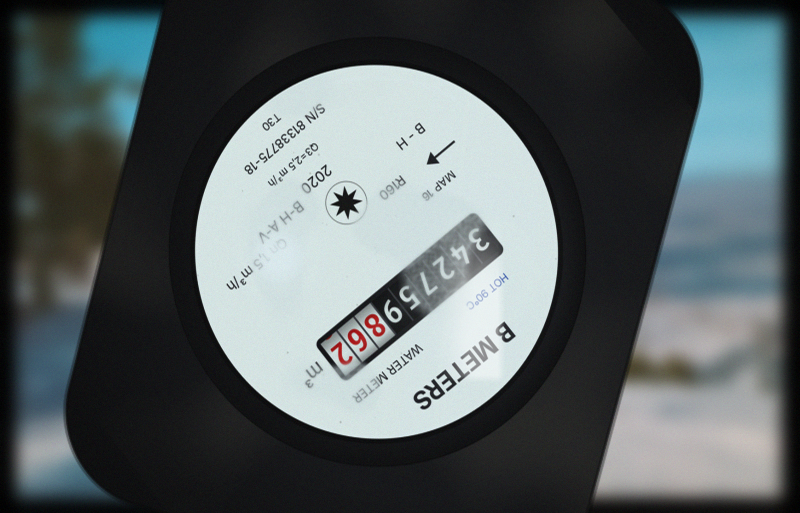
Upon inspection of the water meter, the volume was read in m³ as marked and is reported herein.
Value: 342759.862 m³
